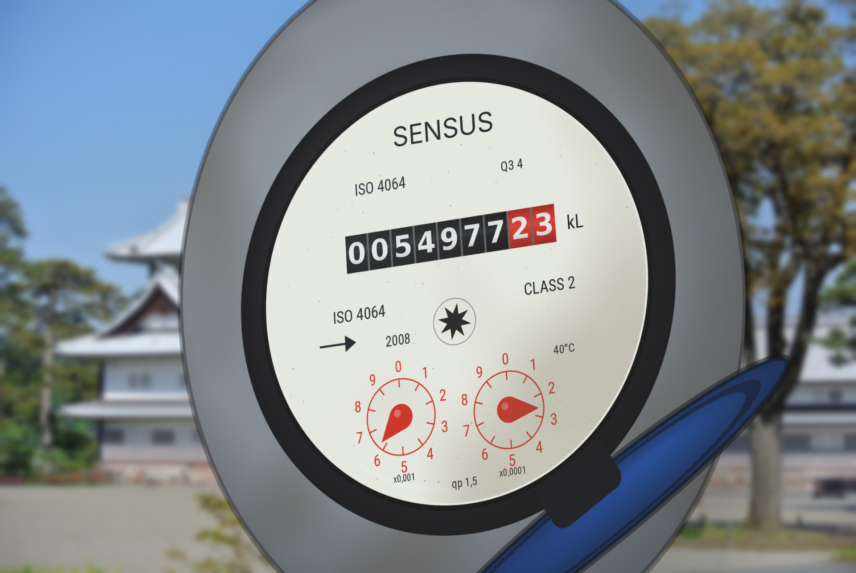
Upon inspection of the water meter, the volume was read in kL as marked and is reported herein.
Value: 54977.2362 kL
